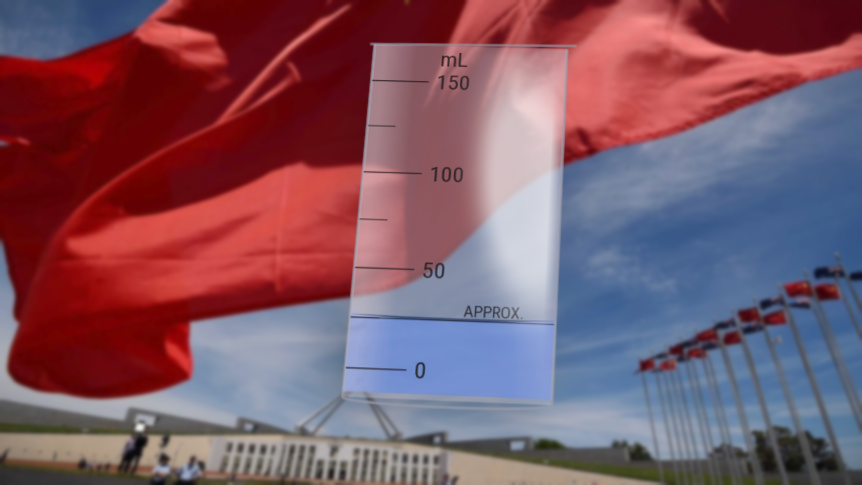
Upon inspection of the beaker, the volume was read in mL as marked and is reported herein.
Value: 25 mL
